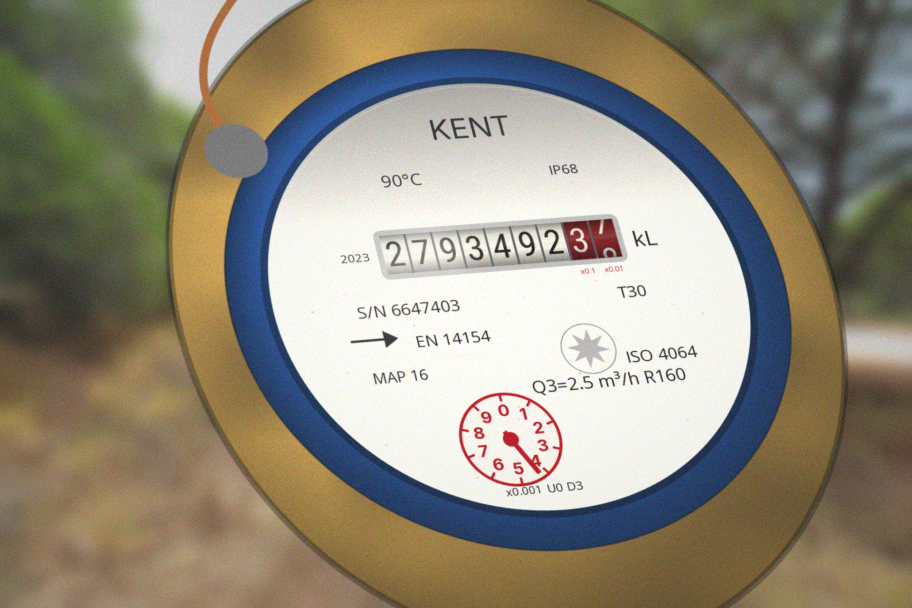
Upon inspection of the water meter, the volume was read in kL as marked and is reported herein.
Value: 2793492.374 kL
